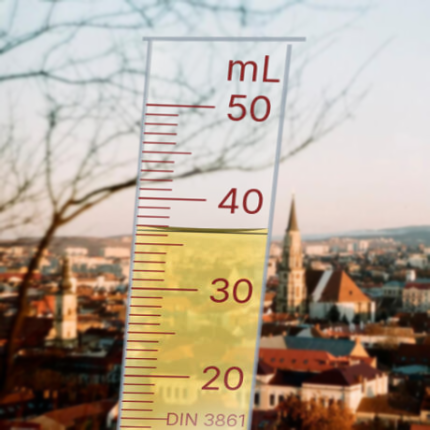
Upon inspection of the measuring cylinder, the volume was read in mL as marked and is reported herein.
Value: 36.5 mL
